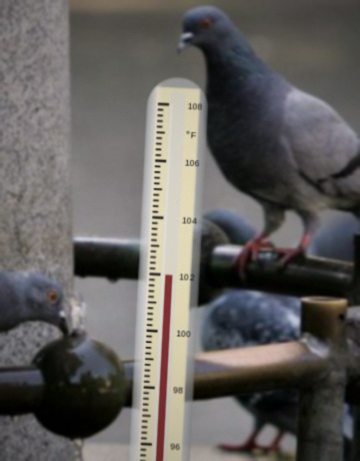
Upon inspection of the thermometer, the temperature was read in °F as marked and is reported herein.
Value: 102 °F
